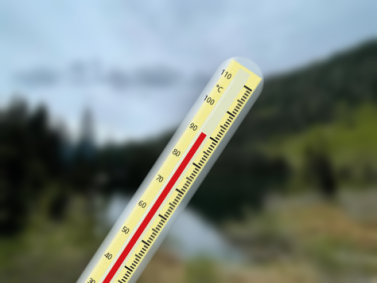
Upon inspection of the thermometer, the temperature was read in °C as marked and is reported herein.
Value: 90 °C
